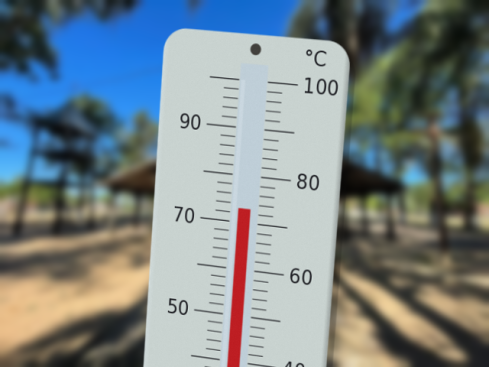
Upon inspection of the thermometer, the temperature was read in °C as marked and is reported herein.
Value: 73 °C
